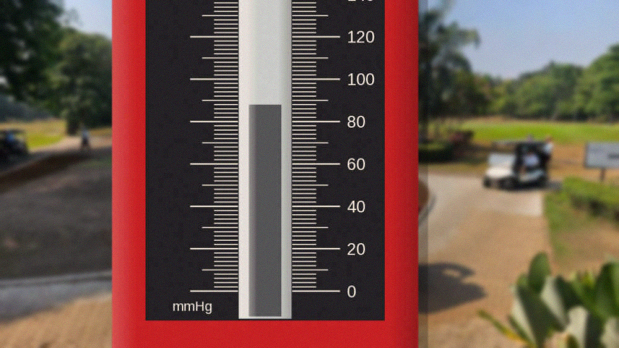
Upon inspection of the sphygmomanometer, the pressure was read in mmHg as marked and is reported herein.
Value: 88 mmHg
